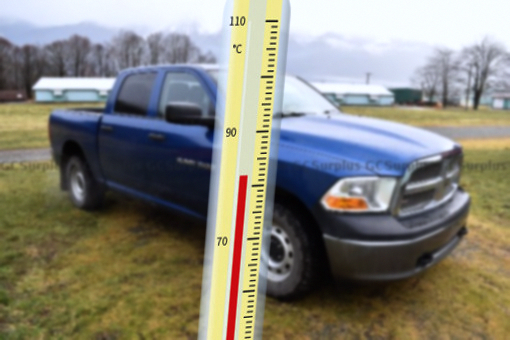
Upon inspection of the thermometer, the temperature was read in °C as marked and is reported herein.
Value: 82 °C
